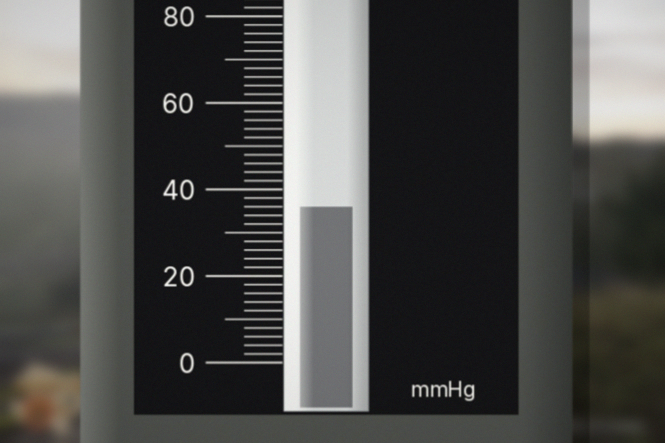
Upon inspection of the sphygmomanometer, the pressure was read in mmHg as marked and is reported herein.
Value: 36 mmHg
